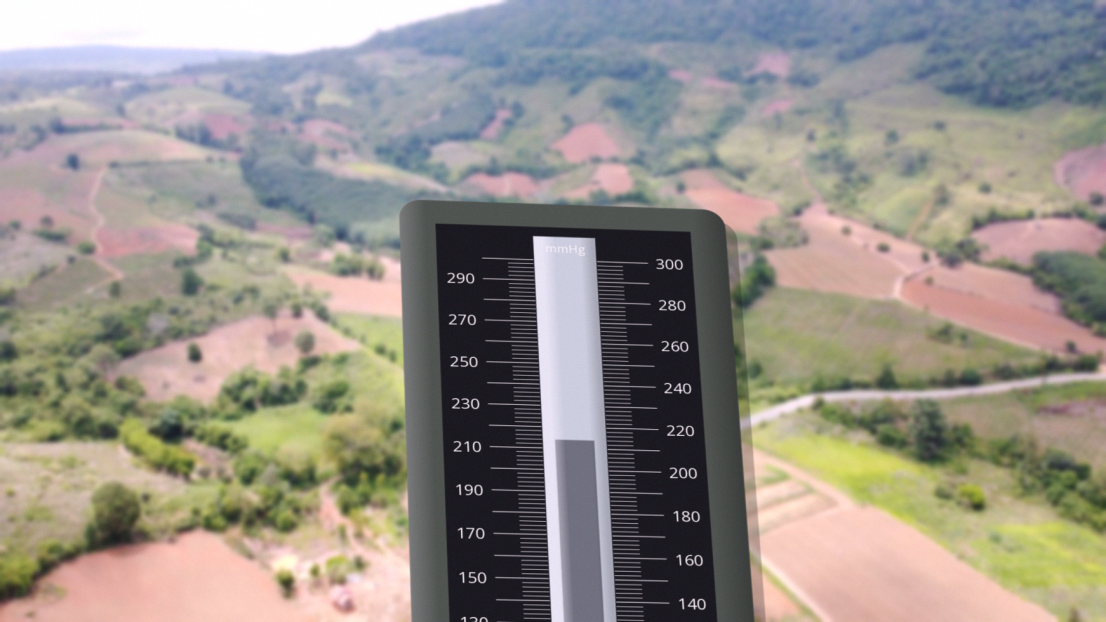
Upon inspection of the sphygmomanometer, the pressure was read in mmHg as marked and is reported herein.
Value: 214 mmHg
